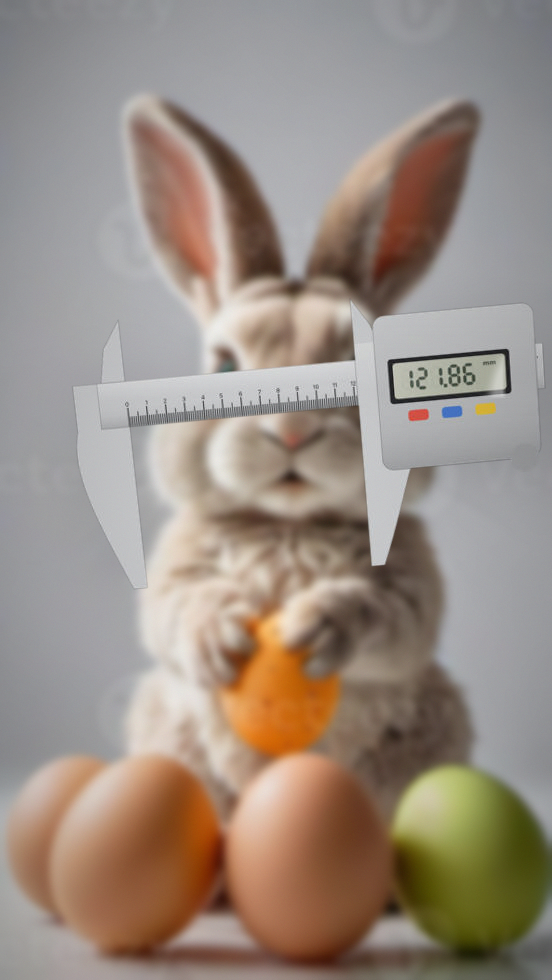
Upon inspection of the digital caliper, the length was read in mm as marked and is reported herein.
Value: 121.86 mm
